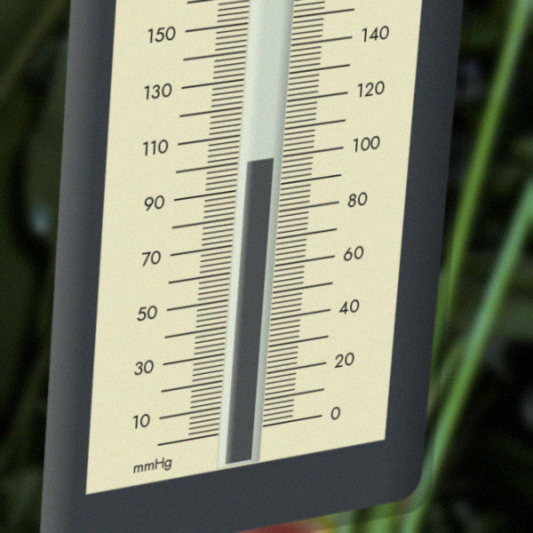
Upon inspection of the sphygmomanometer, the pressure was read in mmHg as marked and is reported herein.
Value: 100 mmHg
